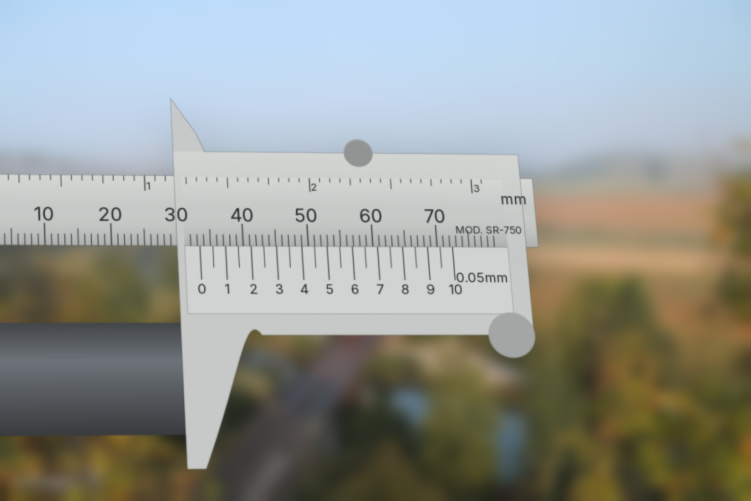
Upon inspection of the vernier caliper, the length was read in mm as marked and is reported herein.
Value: 33.4 mm
